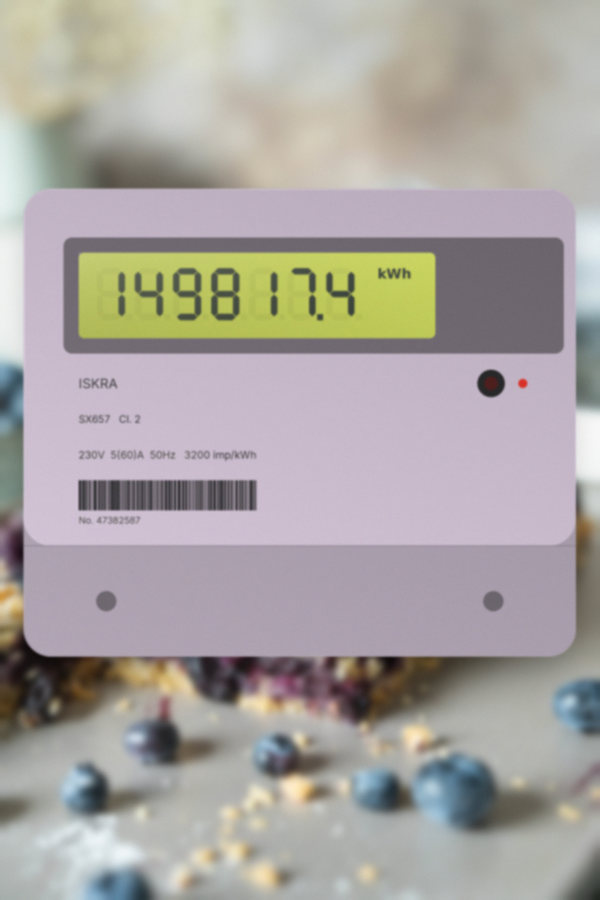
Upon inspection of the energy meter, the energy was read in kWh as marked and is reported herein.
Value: 149817.4 kWh
